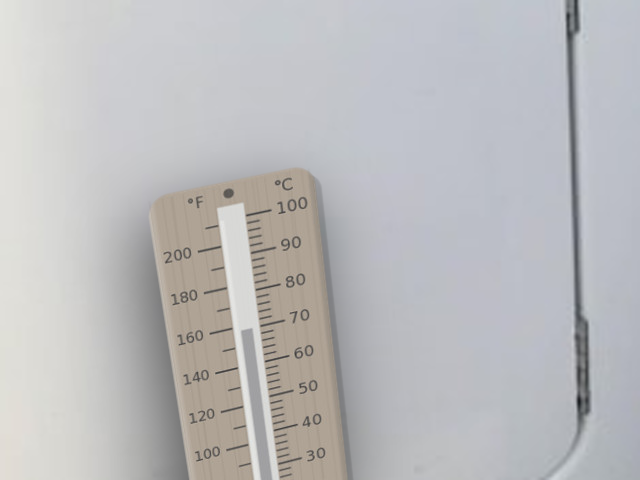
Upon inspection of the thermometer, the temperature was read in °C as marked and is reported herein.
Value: 70 °C
